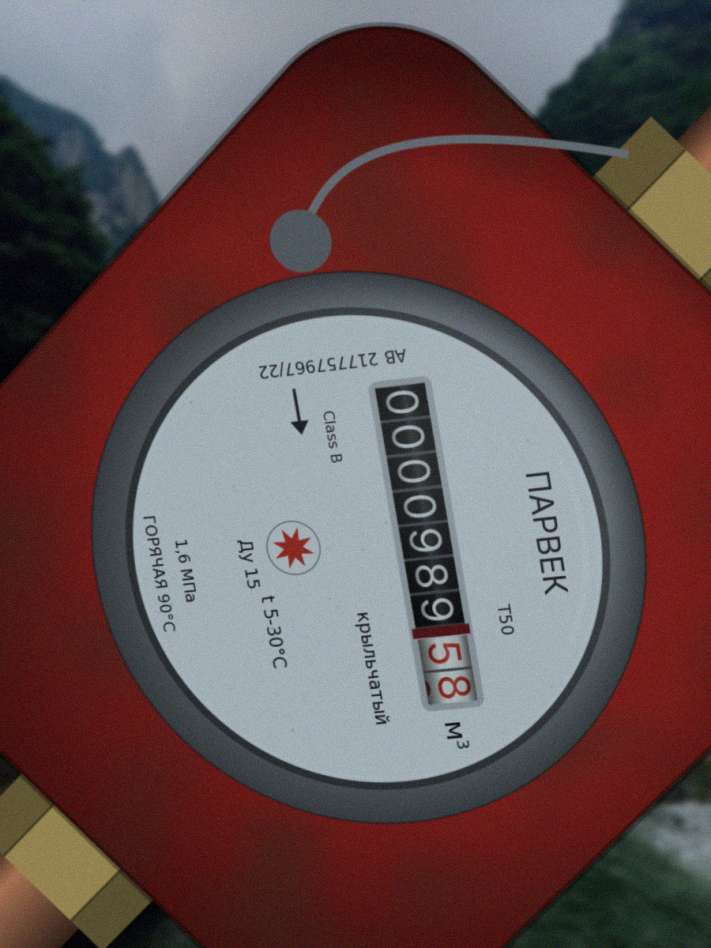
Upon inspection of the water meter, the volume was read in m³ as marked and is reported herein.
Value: 989.58 m³
